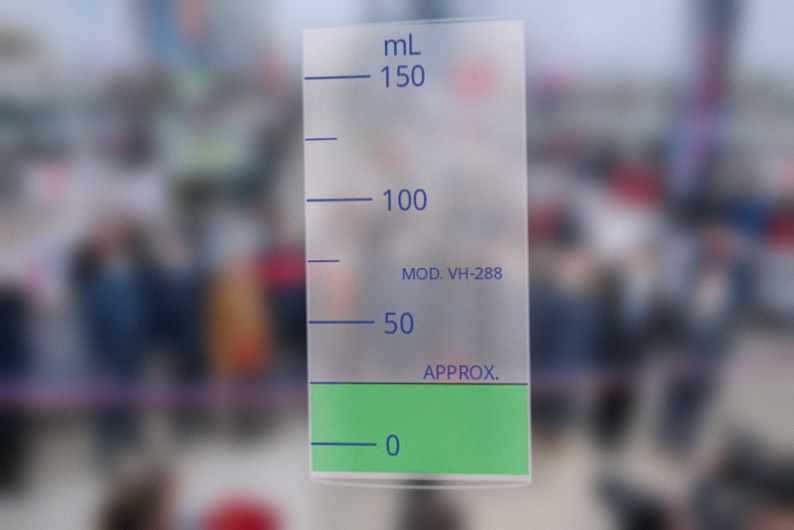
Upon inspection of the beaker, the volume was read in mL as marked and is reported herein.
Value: 25 mL
